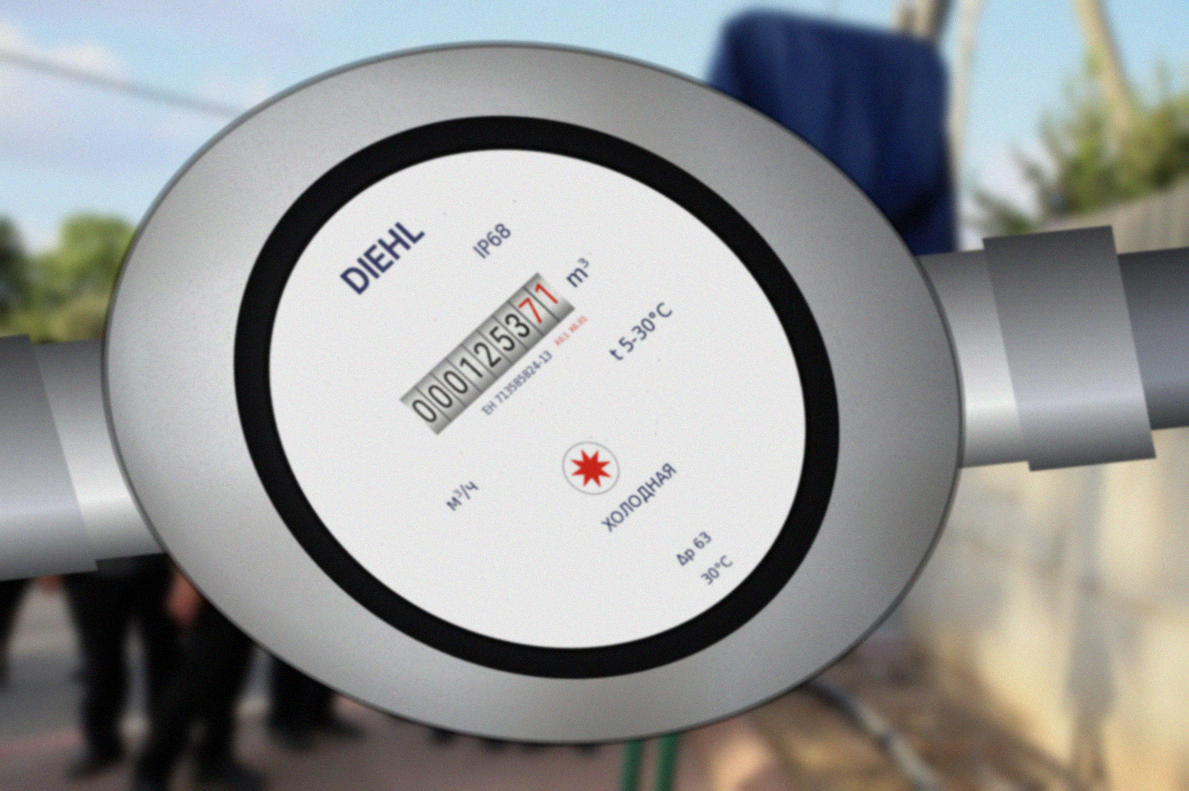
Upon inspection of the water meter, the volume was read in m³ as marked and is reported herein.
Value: 1253.71 m³
